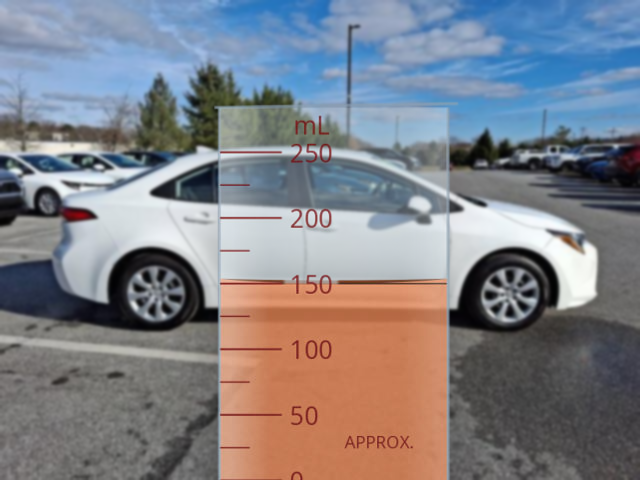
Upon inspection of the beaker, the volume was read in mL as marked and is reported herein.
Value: 150 mL
